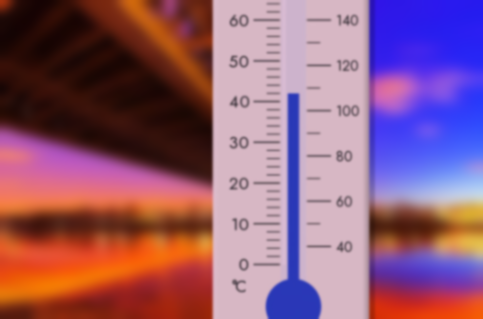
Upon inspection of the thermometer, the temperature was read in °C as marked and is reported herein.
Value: 42 °C
